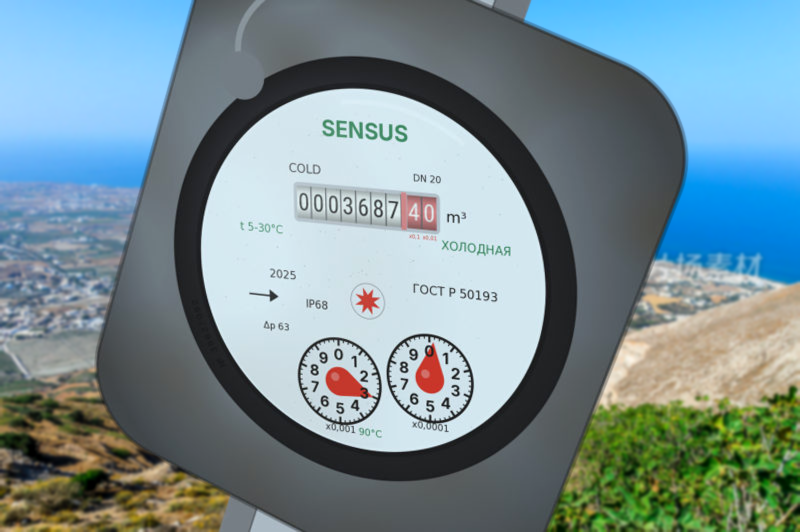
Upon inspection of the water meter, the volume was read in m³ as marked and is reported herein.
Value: 3687.4030 m³
